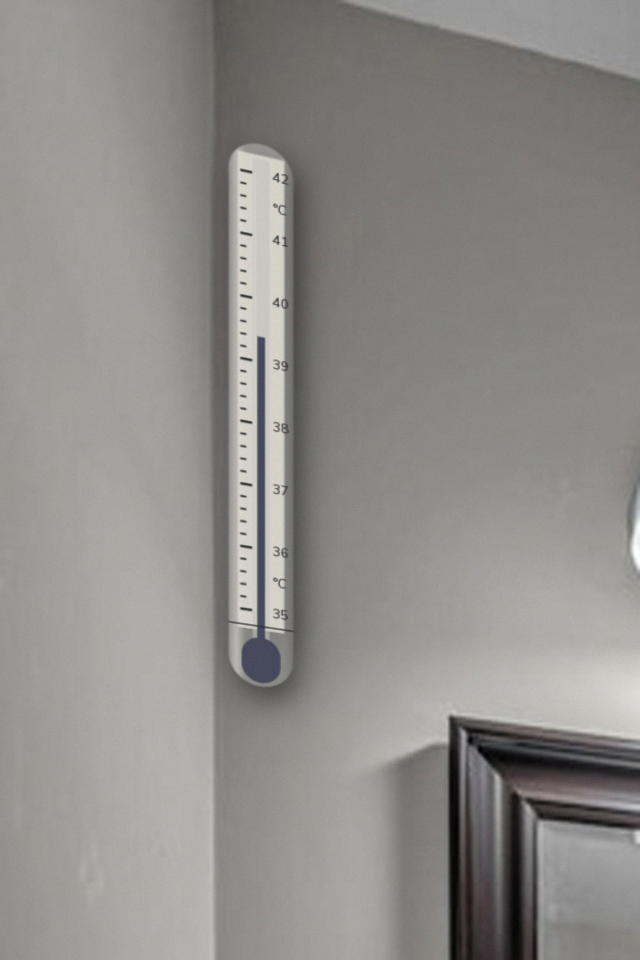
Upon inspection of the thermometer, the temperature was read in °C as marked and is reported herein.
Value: 39.4 °C
